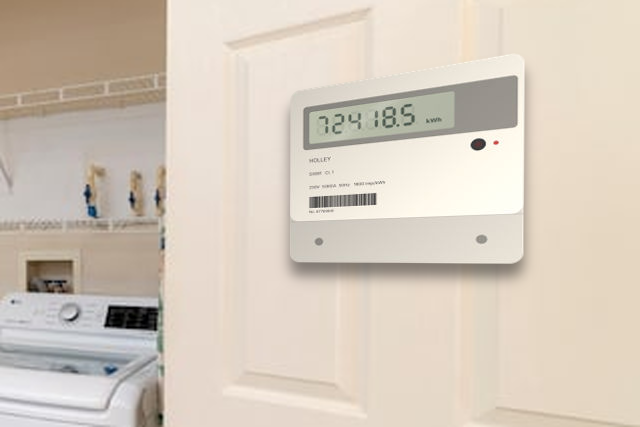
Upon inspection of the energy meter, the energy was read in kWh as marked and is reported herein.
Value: 72418.5 kWh
